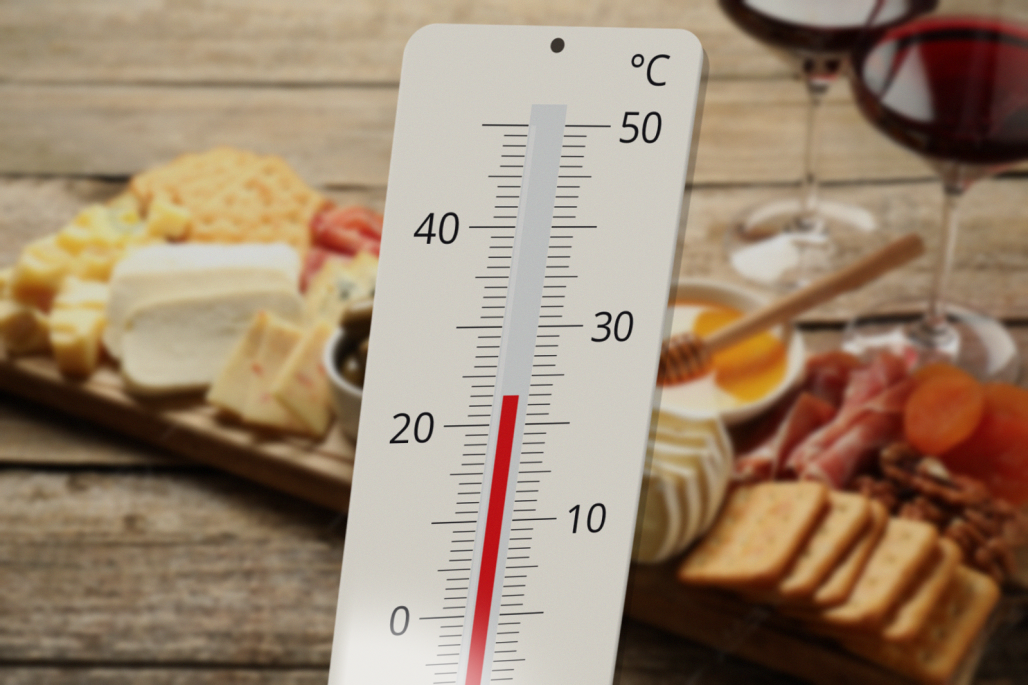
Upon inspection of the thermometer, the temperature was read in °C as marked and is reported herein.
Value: 23 °C
